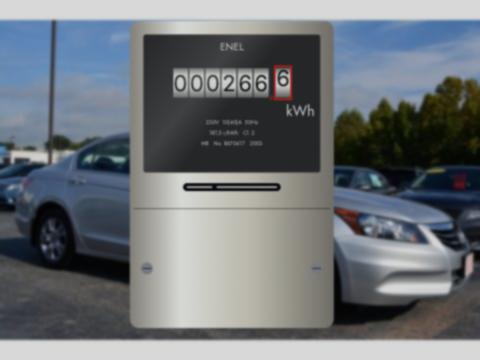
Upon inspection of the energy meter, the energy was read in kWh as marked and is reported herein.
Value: 266.6 kWh
